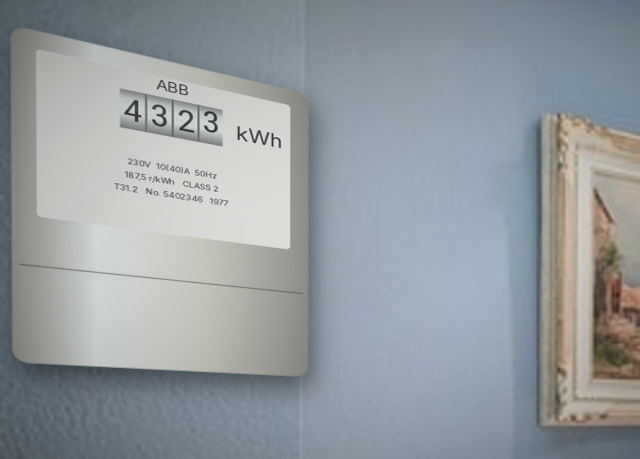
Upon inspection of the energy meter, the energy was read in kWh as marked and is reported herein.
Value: 4323 kWh
